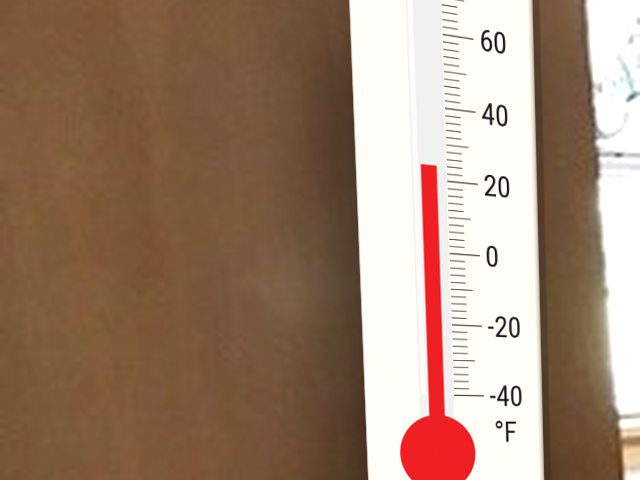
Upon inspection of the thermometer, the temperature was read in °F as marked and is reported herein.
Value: 24 °F
